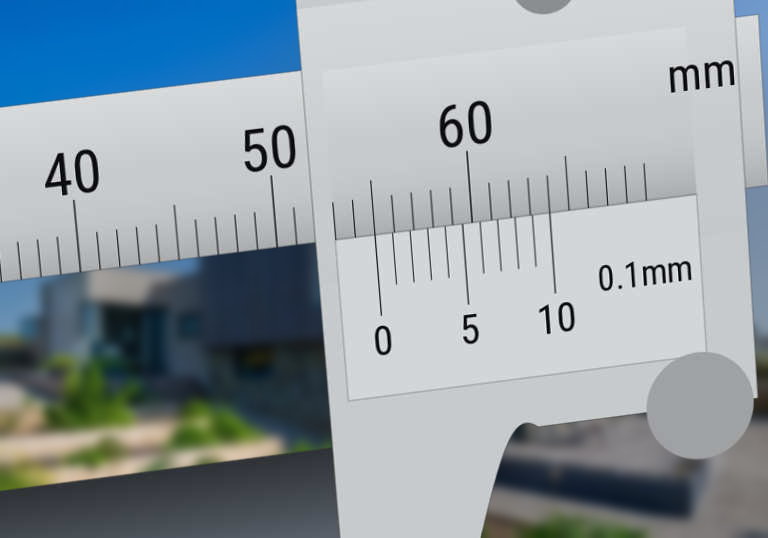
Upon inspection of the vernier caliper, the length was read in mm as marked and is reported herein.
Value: 55.0 mm
